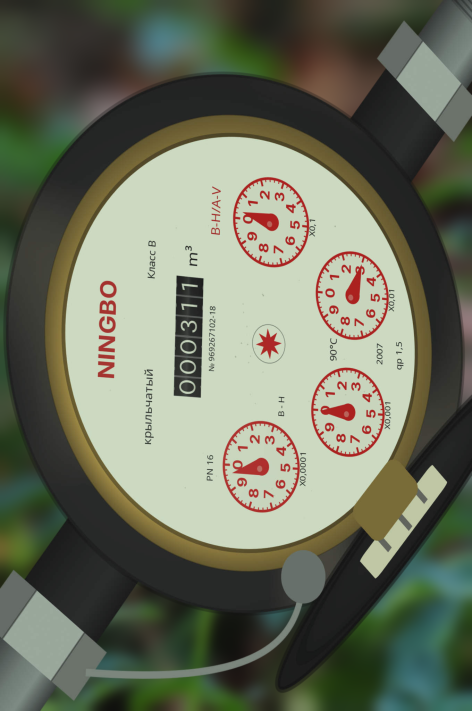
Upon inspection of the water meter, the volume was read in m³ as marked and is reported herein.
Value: 311.0299 m³
